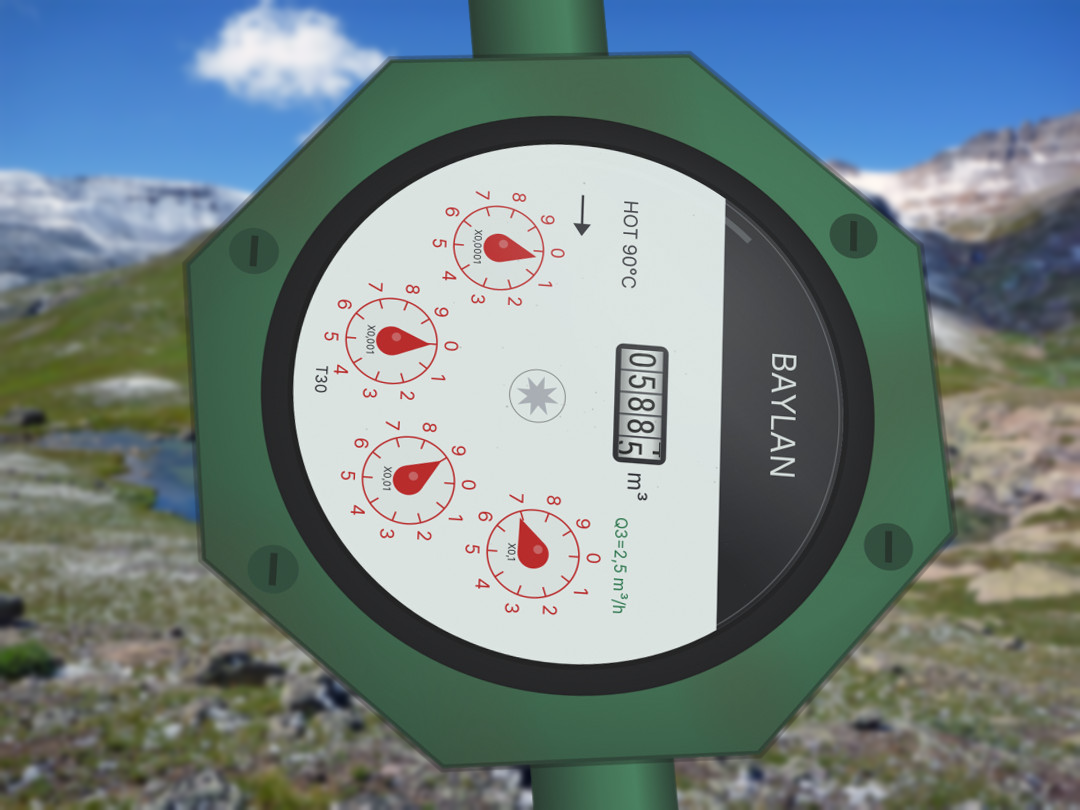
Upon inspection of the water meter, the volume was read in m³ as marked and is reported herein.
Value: 5884.6900 m³
